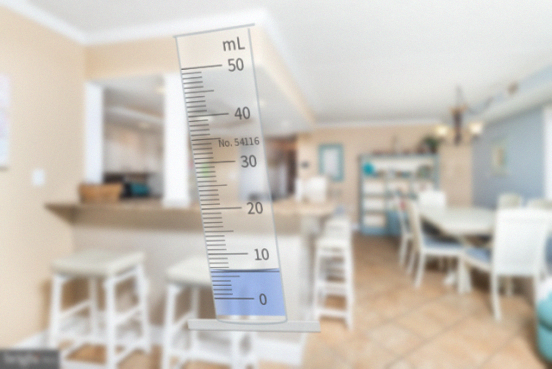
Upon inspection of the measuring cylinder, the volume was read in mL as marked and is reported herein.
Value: 6 mL
